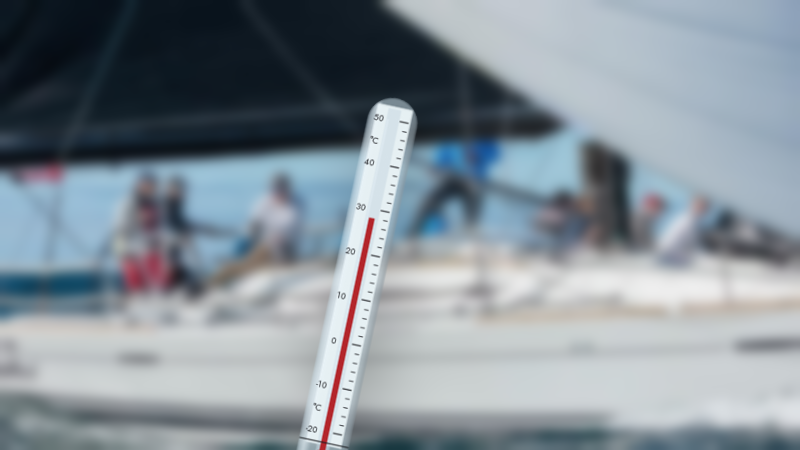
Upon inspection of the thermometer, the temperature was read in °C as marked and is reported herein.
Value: 28 °C
